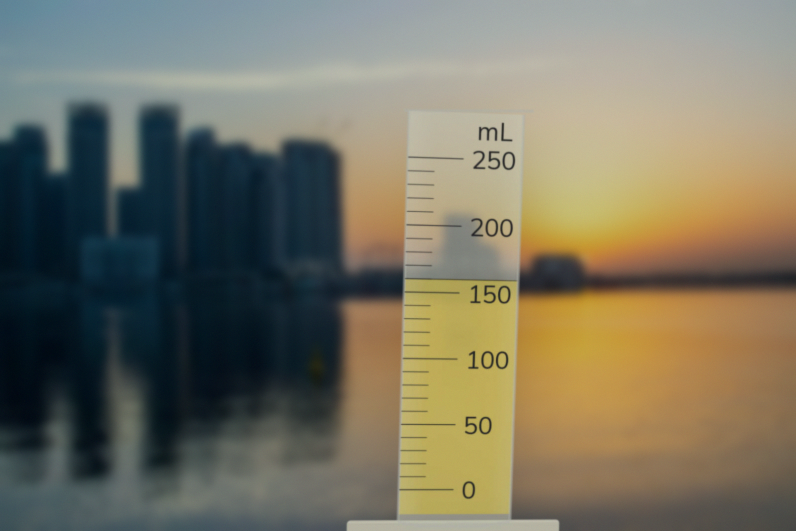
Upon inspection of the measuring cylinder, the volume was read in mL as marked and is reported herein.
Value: 160 mL
